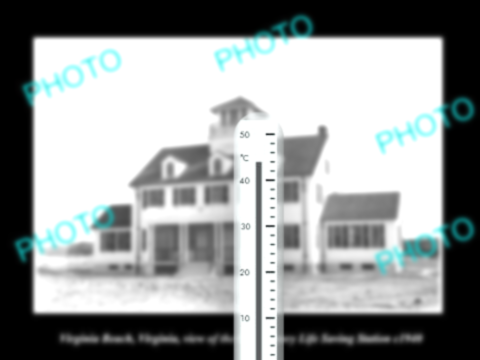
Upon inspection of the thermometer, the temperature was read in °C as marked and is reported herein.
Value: 44 °C
